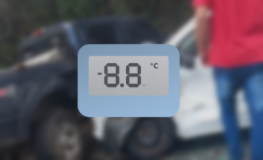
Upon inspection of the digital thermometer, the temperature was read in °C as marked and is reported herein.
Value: -8.8 °C
